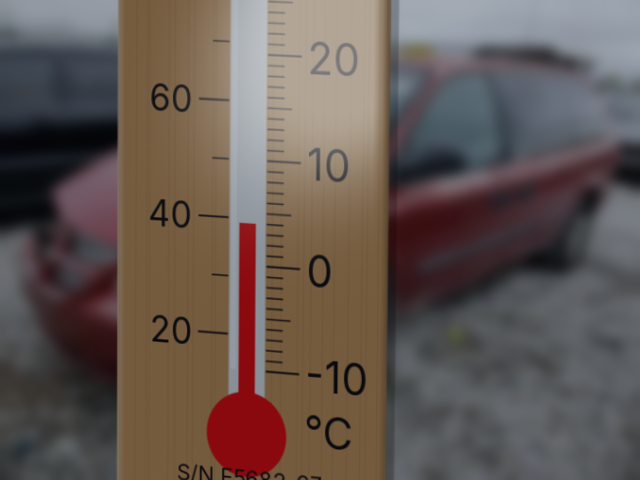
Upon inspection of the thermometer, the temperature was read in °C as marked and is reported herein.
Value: 4 °C
